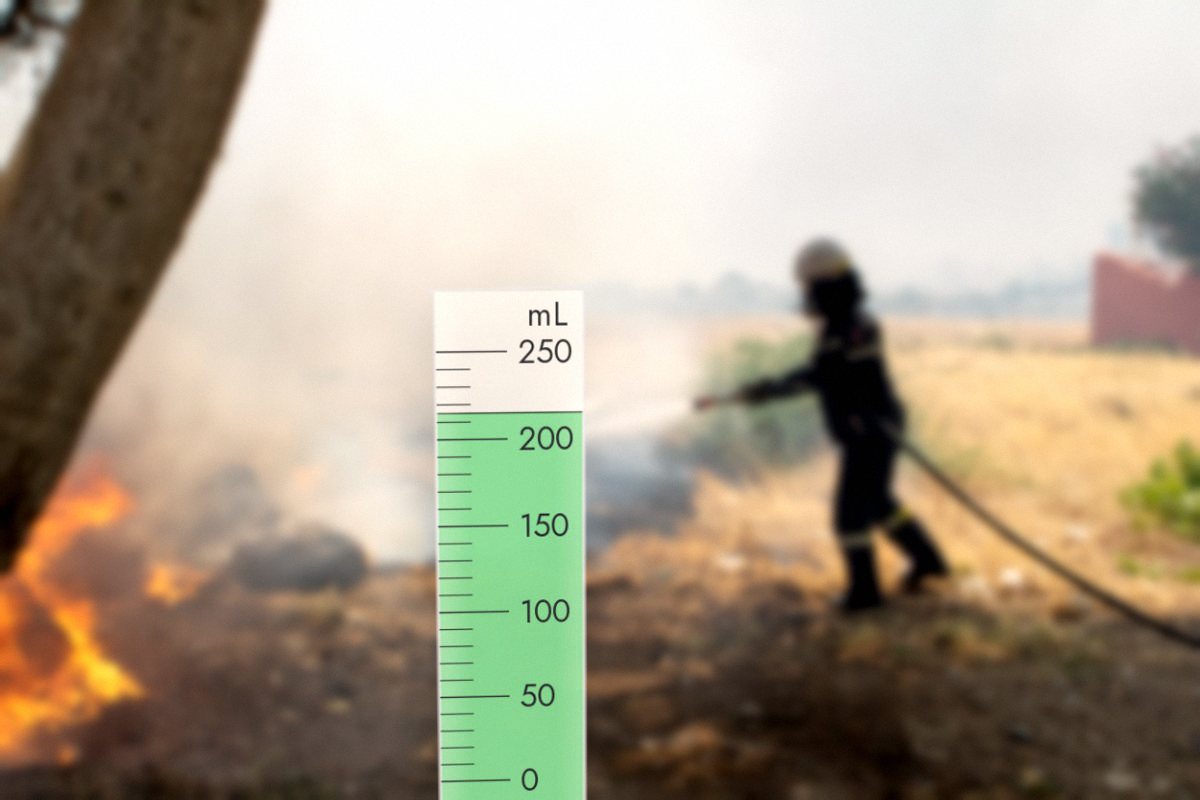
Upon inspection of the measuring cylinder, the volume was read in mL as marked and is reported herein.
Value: 215 mL
